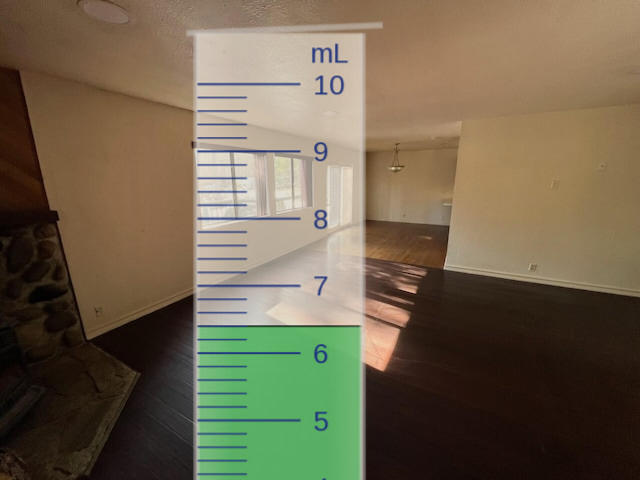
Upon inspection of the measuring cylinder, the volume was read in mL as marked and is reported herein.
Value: 6.4 mL
